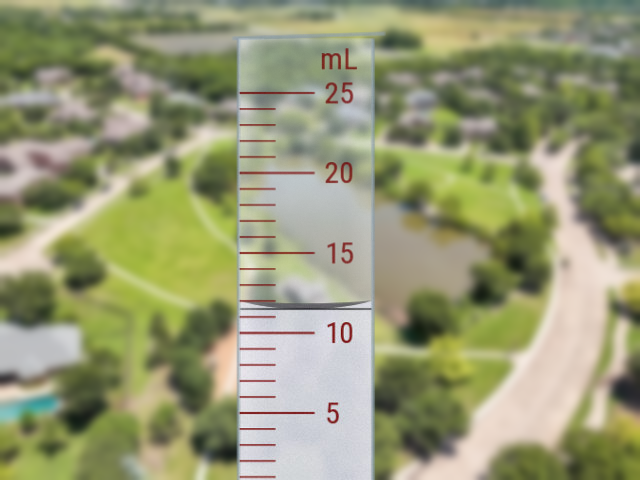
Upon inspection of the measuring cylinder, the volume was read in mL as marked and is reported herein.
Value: 11.5 mL
